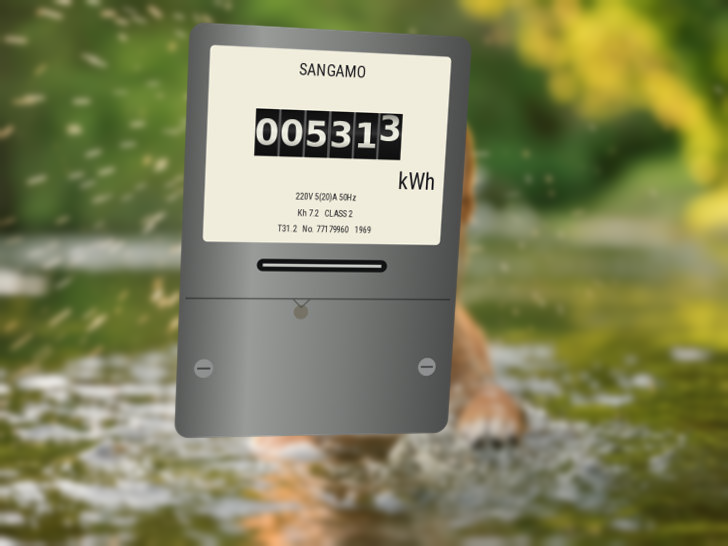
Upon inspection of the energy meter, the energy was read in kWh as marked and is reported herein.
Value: 5313 kWh
